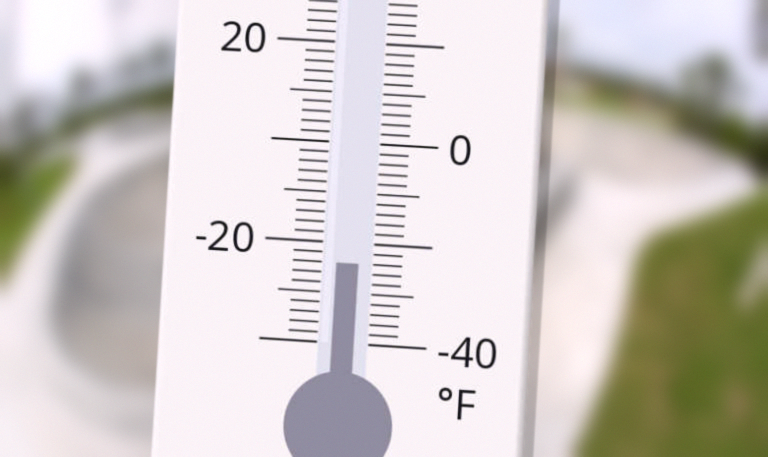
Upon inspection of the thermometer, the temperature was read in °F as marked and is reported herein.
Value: -24 °F
